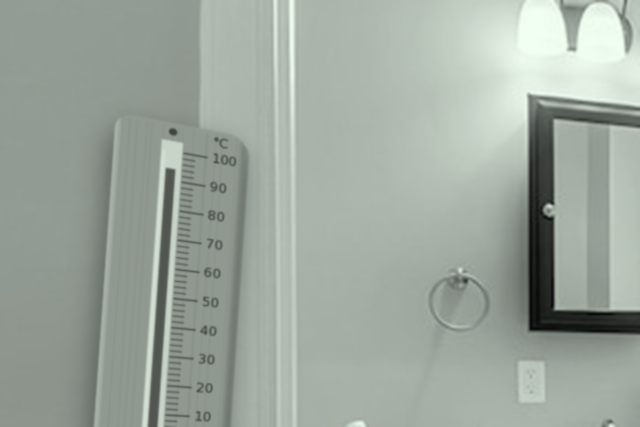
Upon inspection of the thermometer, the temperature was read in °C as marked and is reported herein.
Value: 94 °C
